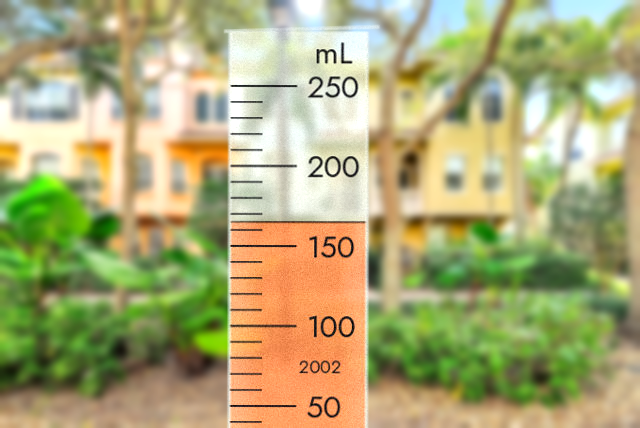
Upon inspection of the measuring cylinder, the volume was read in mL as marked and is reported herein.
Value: 165 mL
